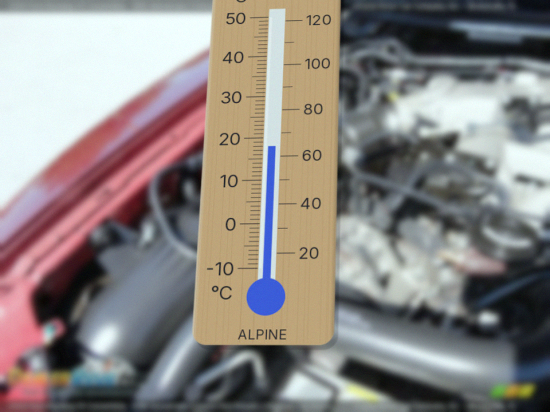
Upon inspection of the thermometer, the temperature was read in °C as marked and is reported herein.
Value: 18 °C
